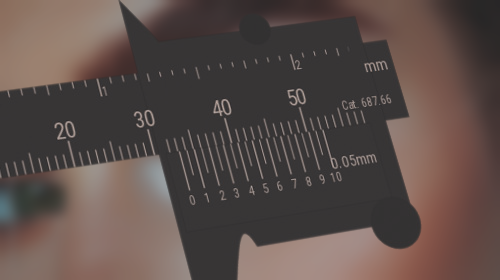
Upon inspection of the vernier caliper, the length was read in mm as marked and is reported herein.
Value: 33.2 mm
